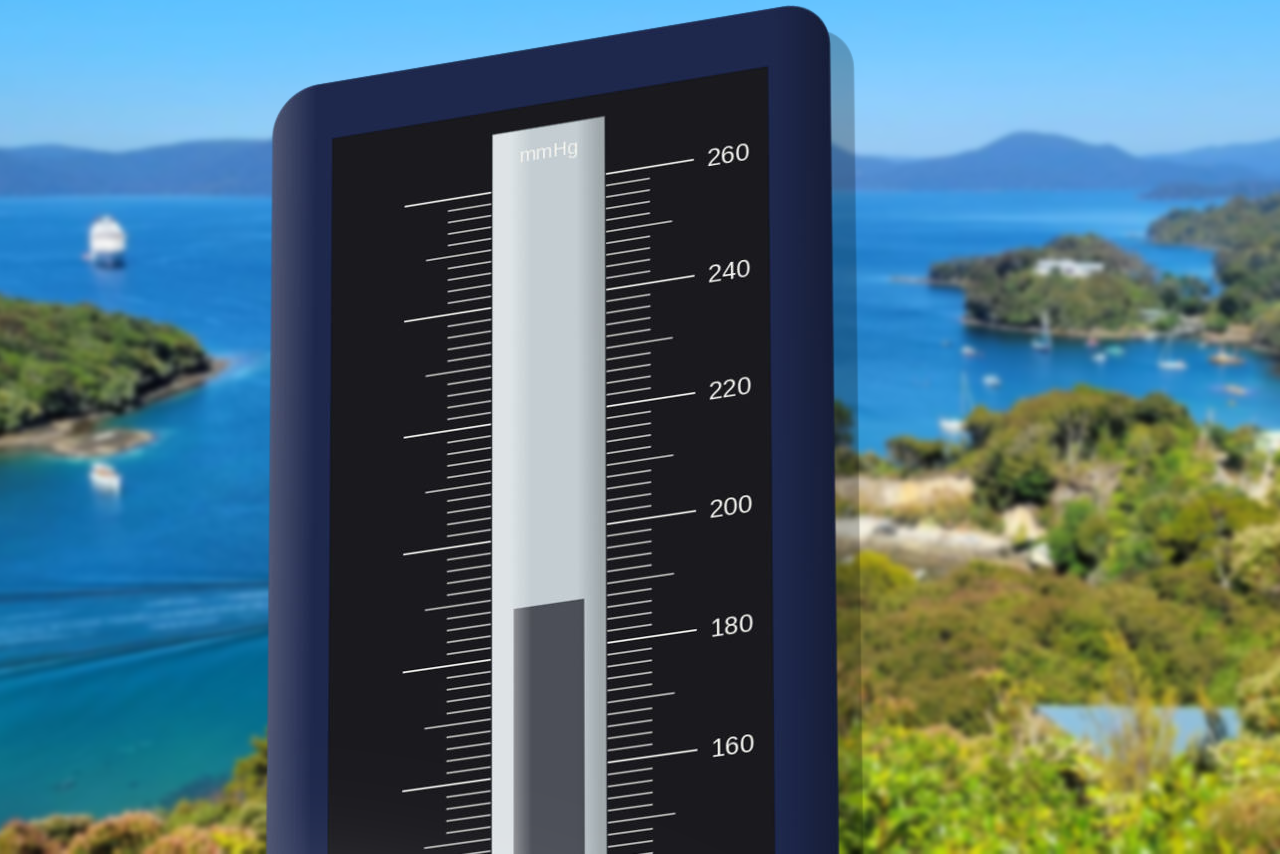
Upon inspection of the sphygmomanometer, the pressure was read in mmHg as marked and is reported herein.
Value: 188 mmHg
